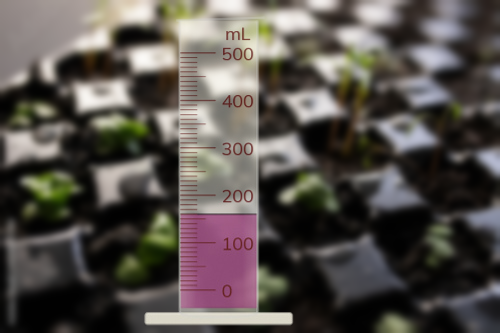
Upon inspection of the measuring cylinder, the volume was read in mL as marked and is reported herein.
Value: 160 mL
